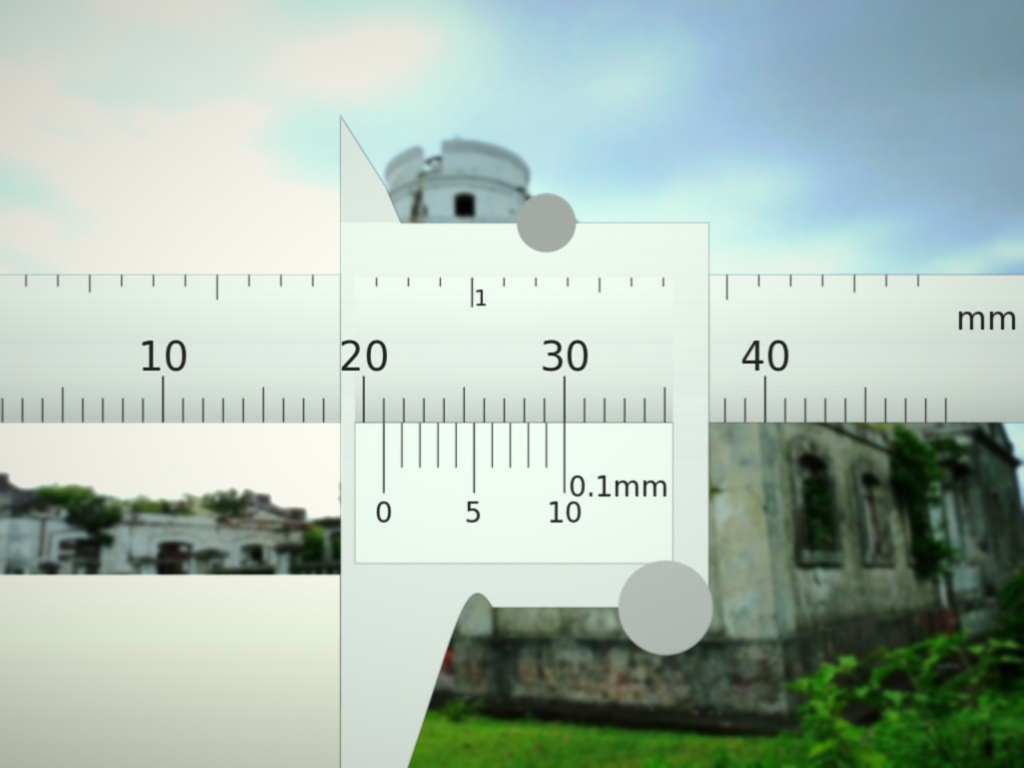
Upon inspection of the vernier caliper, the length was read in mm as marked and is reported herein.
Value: 21.0 mm
